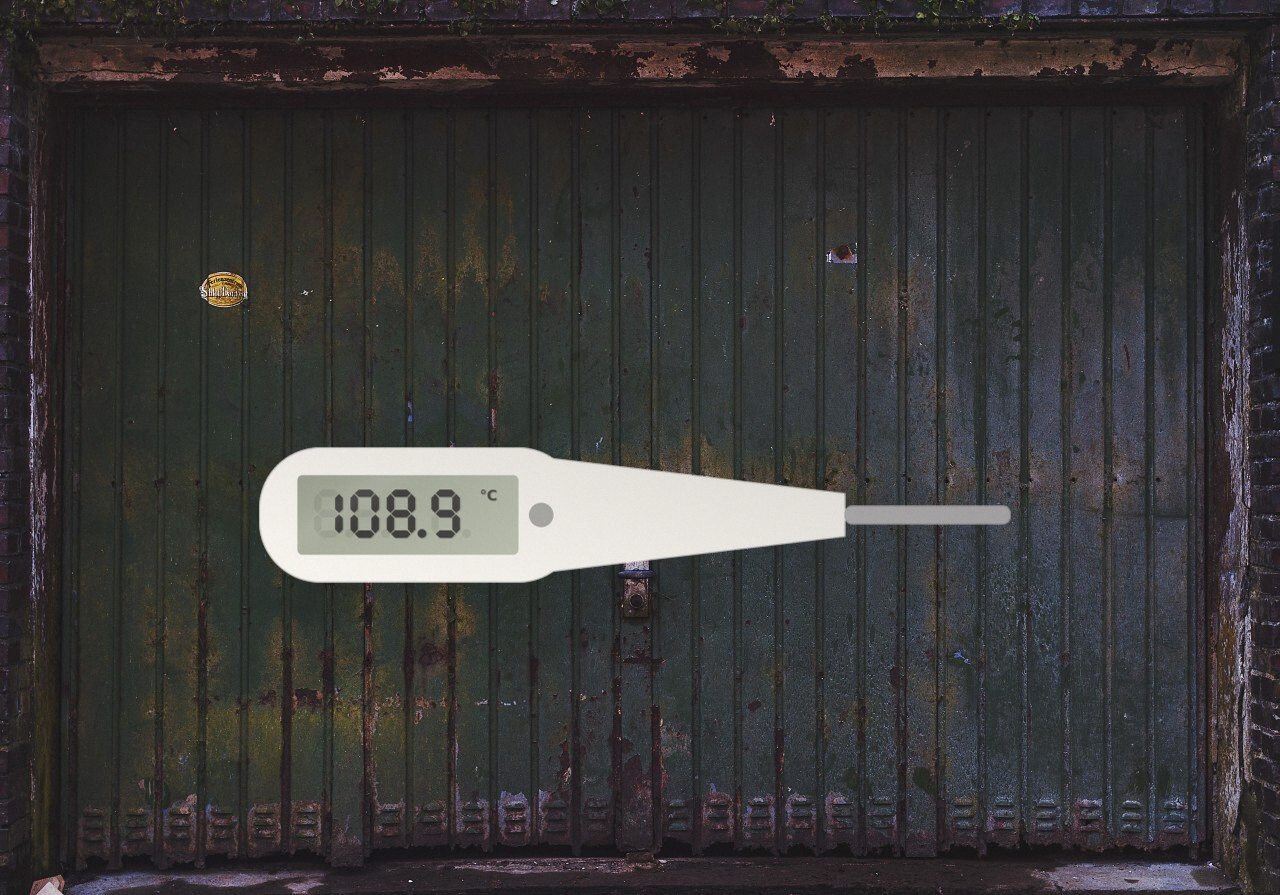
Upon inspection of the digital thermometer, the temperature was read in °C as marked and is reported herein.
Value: 108.9 °C
